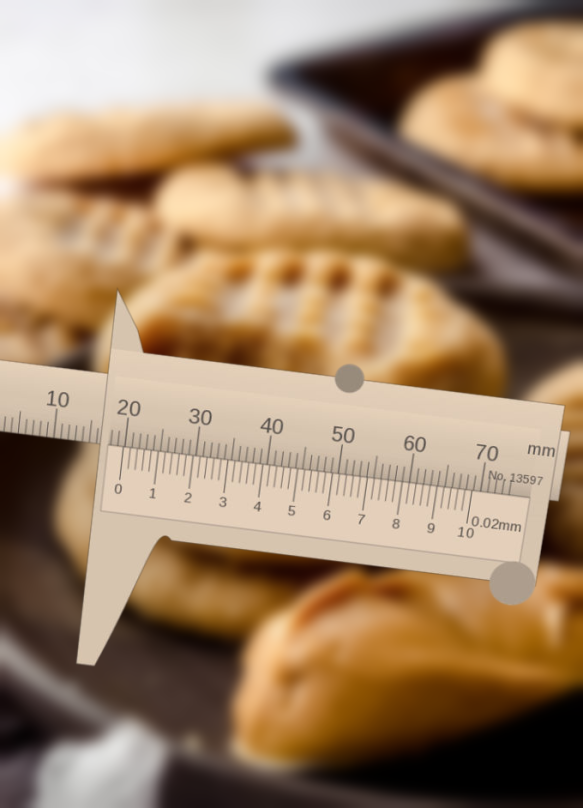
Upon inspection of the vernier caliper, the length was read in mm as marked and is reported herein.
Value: 19.8 mm
